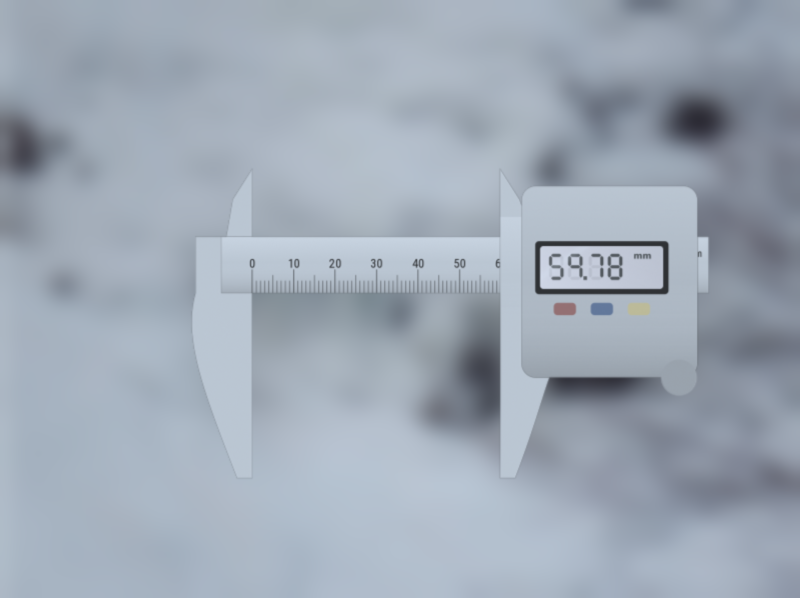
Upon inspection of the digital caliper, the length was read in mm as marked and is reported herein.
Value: 59.78 mm
